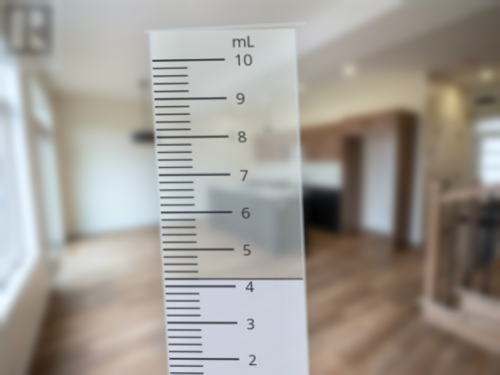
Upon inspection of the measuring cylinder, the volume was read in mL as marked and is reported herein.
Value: 4.2 mL
